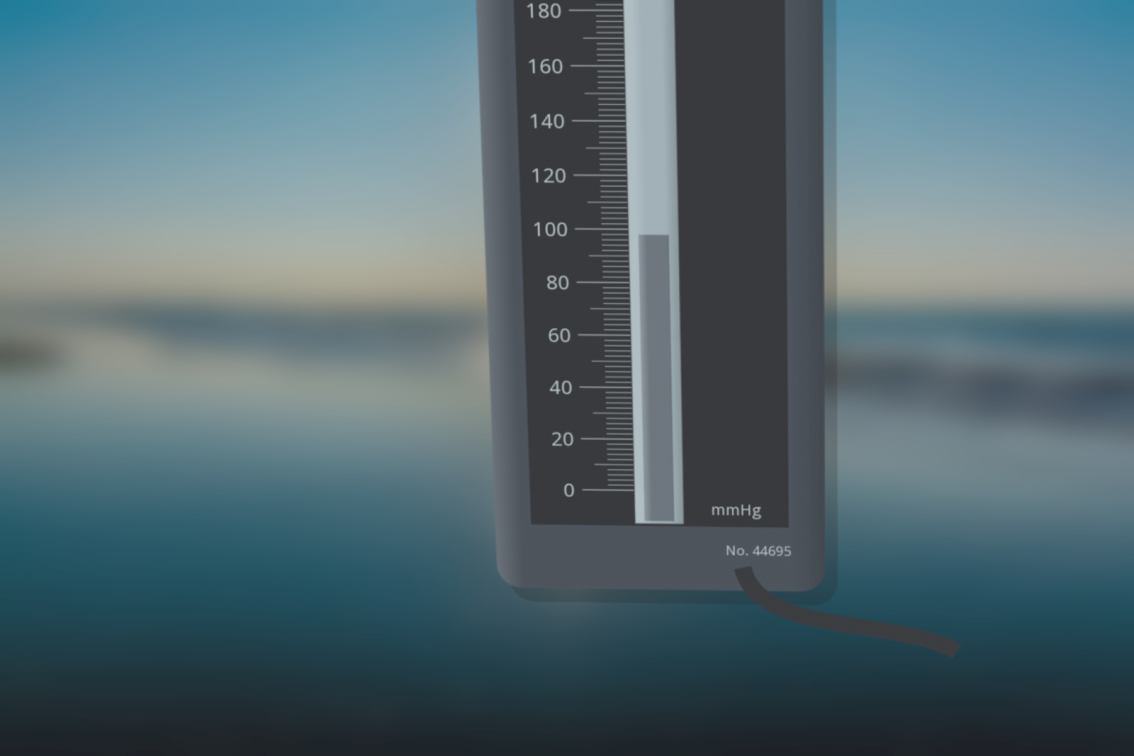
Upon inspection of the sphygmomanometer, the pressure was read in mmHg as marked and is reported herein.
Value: 98 mmHg
